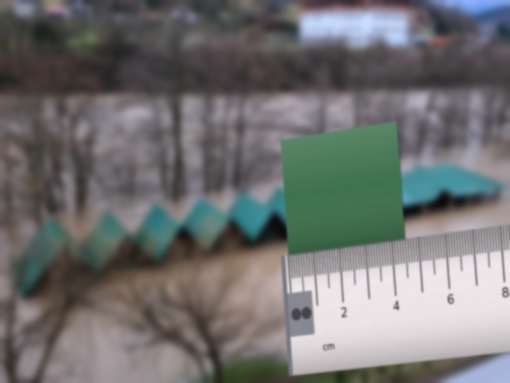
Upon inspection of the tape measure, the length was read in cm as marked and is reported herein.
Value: 4.5 cm
